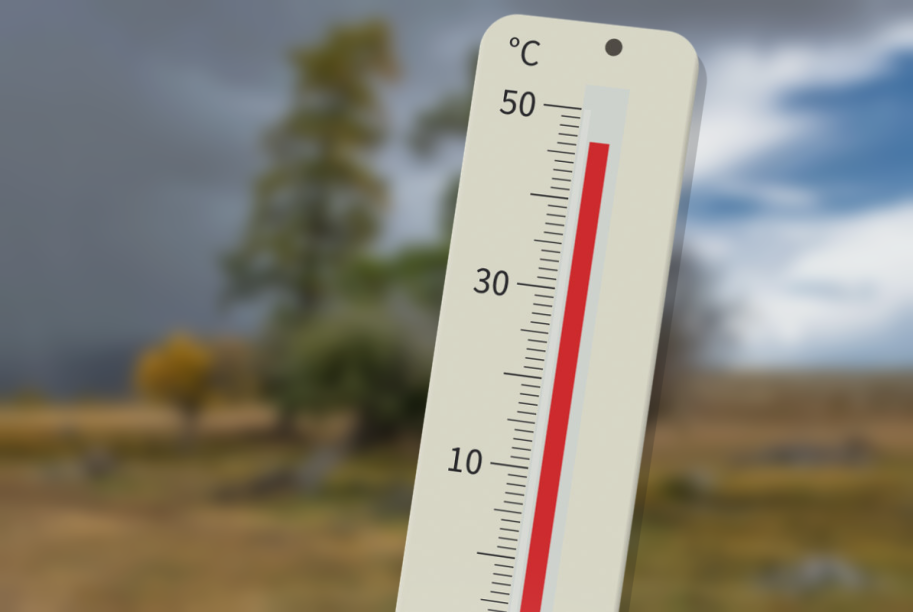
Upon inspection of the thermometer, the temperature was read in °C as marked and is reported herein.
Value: 46.5 °C
